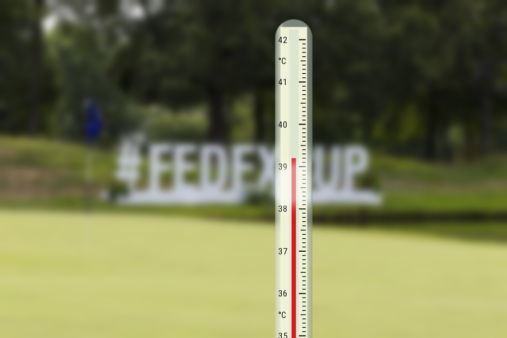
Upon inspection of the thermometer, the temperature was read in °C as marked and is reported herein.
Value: 39.2 °C
